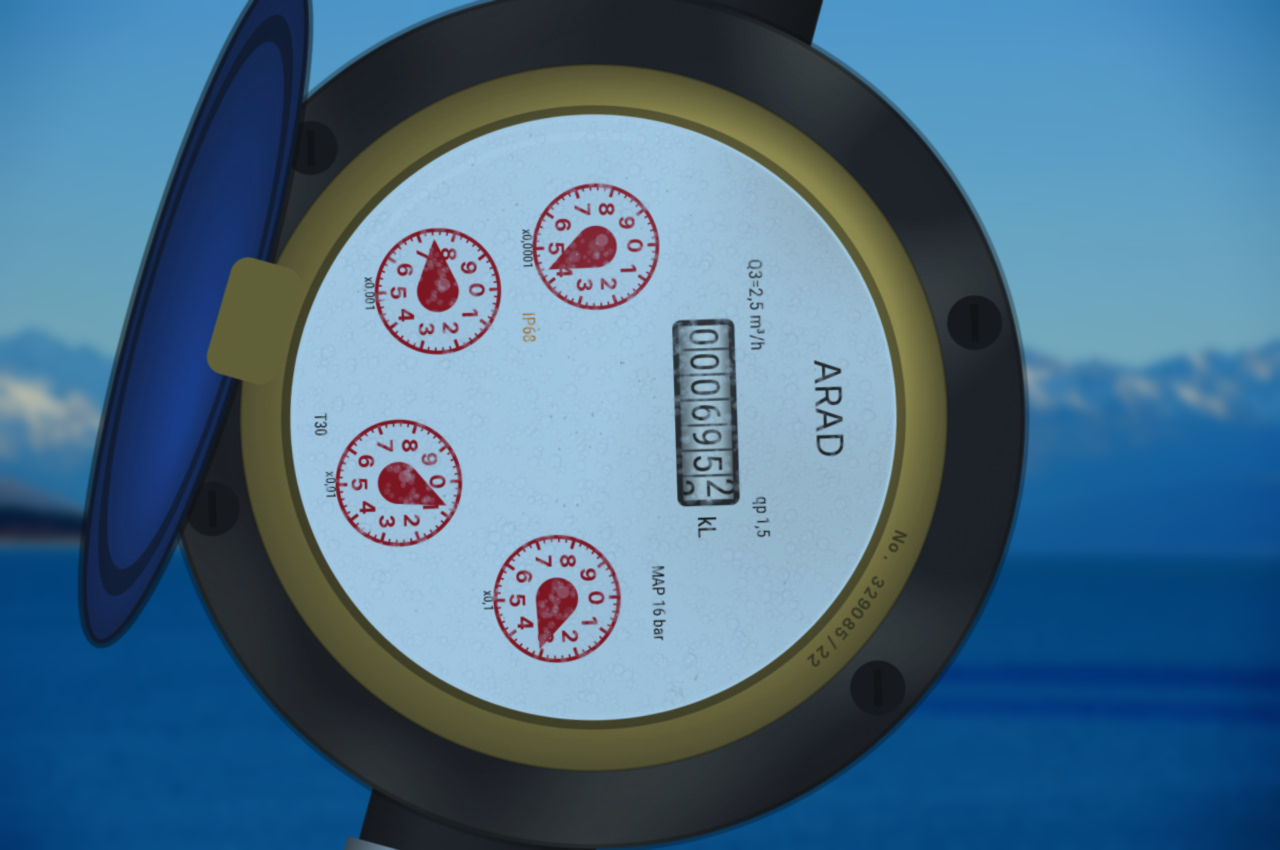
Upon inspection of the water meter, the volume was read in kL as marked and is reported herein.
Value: 6952.3074 kL
